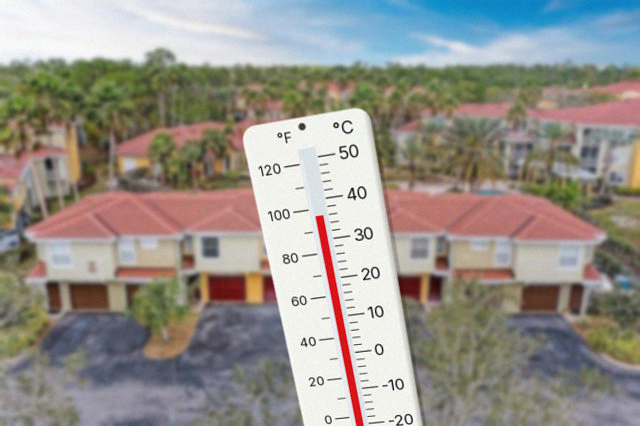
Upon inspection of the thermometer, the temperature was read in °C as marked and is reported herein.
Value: 36 °C
